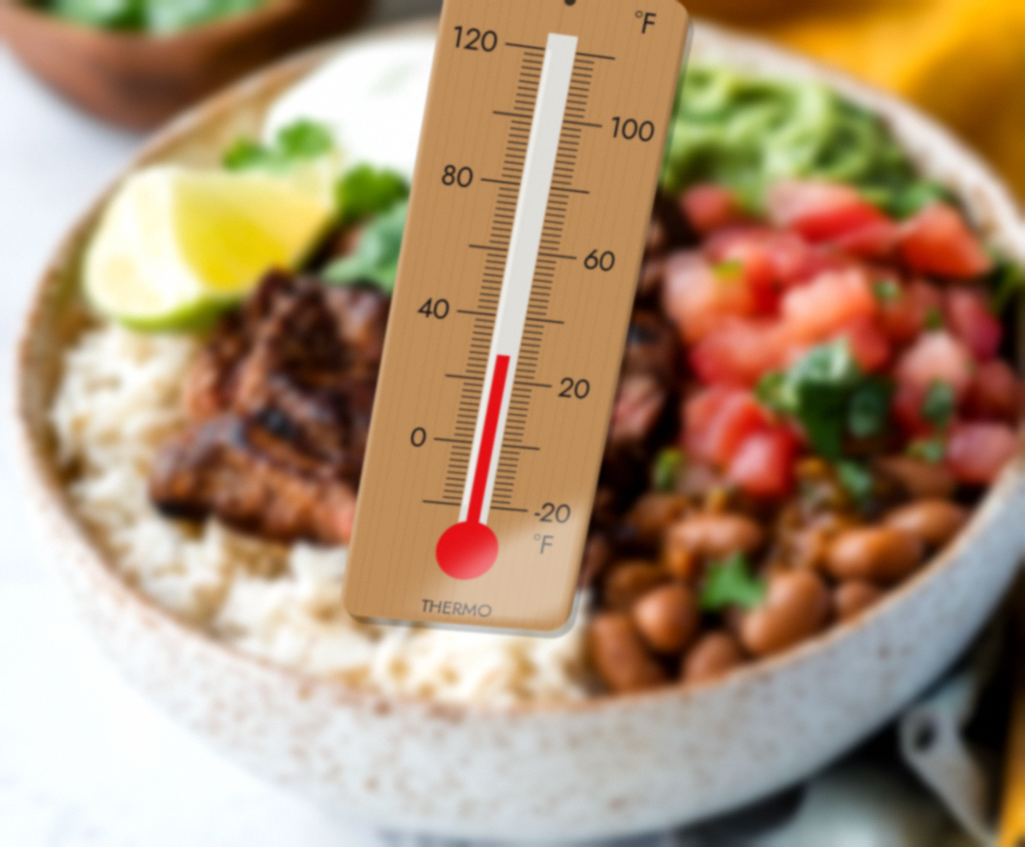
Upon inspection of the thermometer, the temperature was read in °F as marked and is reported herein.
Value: 28 °F
